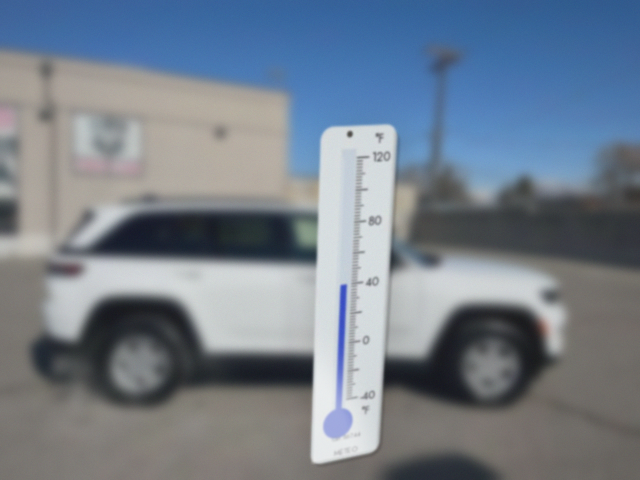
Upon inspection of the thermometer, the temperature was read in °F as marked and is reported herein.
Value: 40 °F
